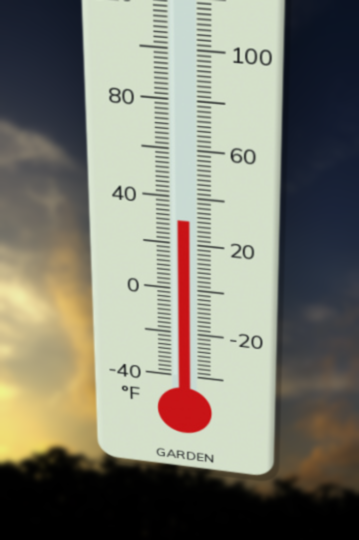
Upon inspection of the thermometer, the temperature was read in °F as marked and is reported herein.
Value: 30 °F
